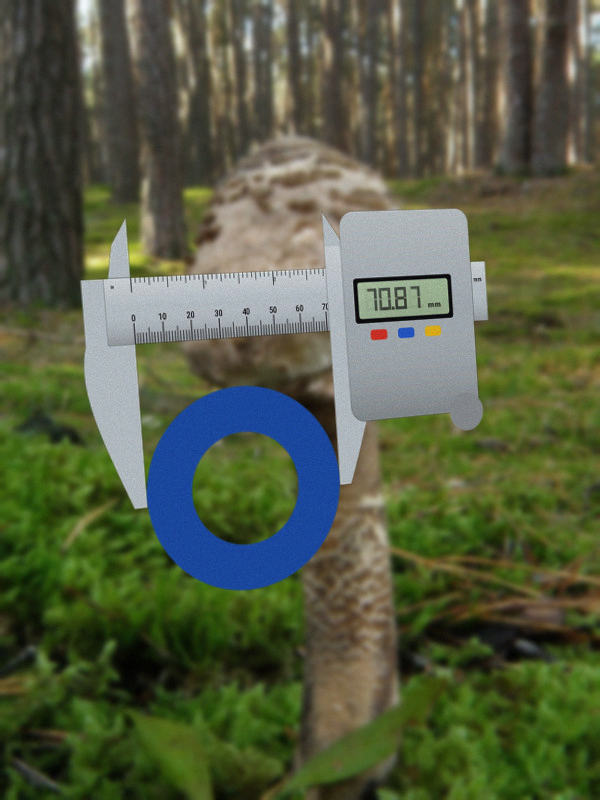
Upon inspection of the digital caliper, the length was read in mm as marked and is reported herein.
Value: 70.87 mm
